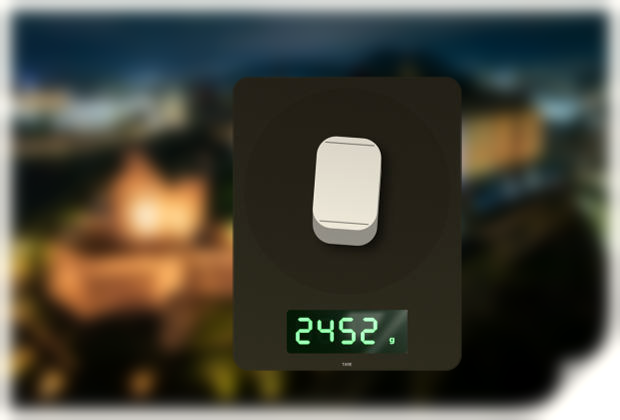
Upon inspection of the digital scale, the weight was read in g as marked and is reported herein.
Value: 2452 g
